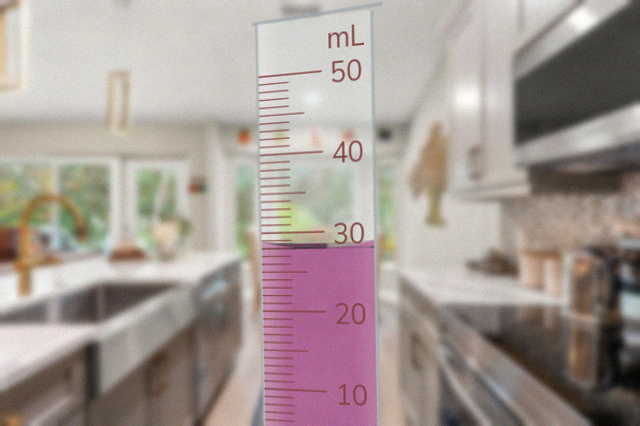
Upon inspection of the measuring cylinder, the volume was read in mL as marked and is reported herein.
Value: 28 mL
